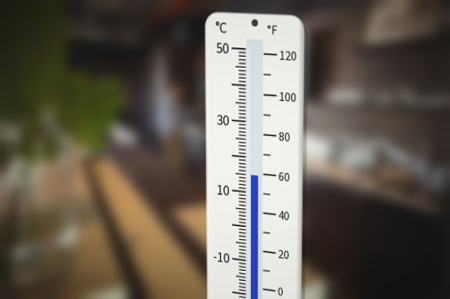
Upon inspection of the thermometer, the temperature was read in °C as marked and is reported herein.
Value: 15 °C
